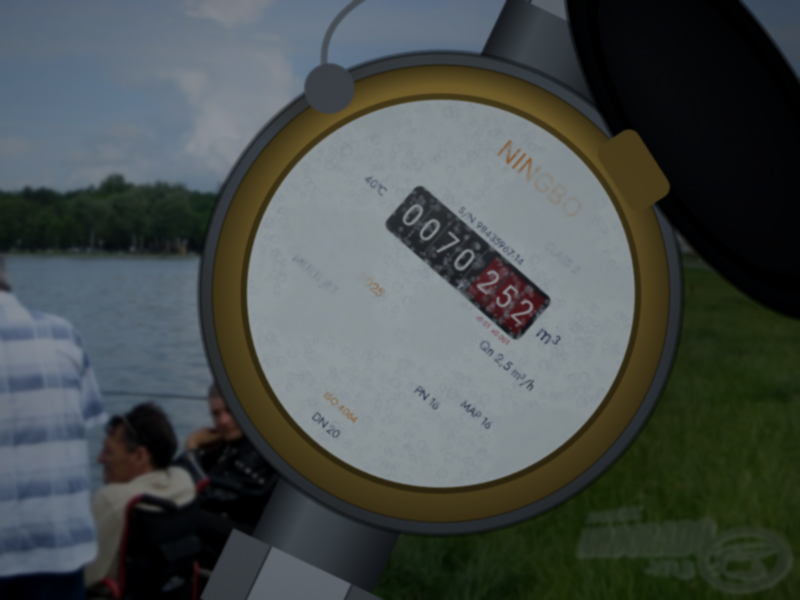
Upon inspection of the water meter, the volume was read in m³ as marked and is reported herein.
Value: 70.252 m³
